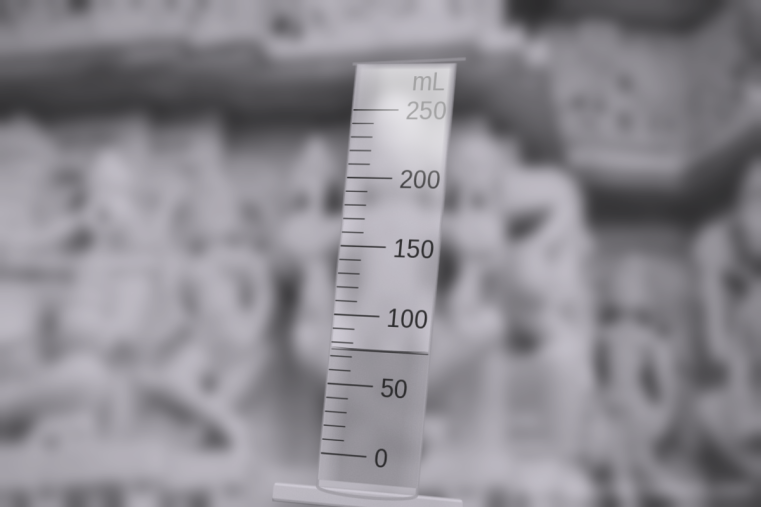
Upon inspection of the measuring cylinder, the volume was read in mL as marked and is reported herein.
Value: 75 mL
